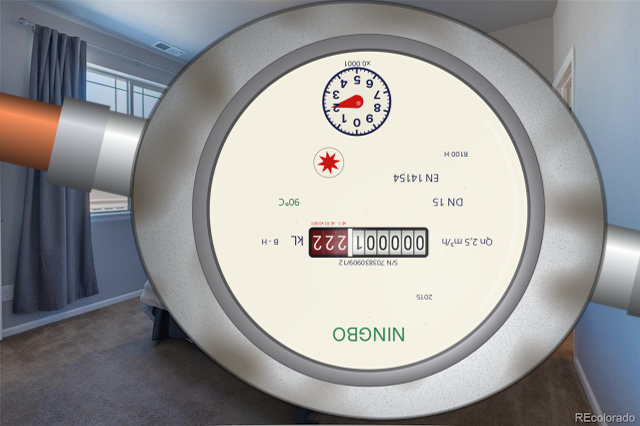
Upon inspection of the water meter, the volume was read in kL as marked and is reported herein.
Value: 1.2222 kL
